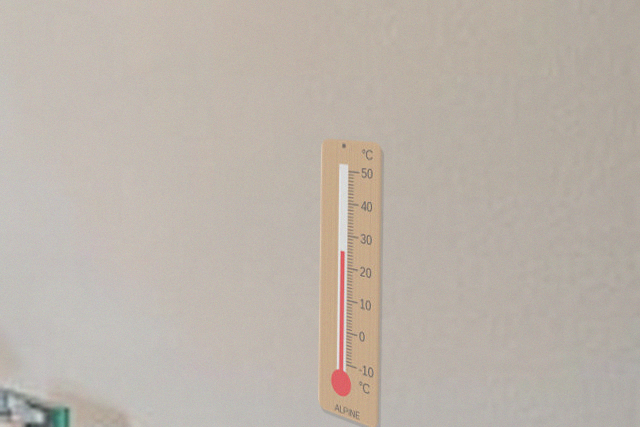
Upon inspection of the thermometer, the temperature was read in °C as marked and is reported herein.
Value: 25 °C
